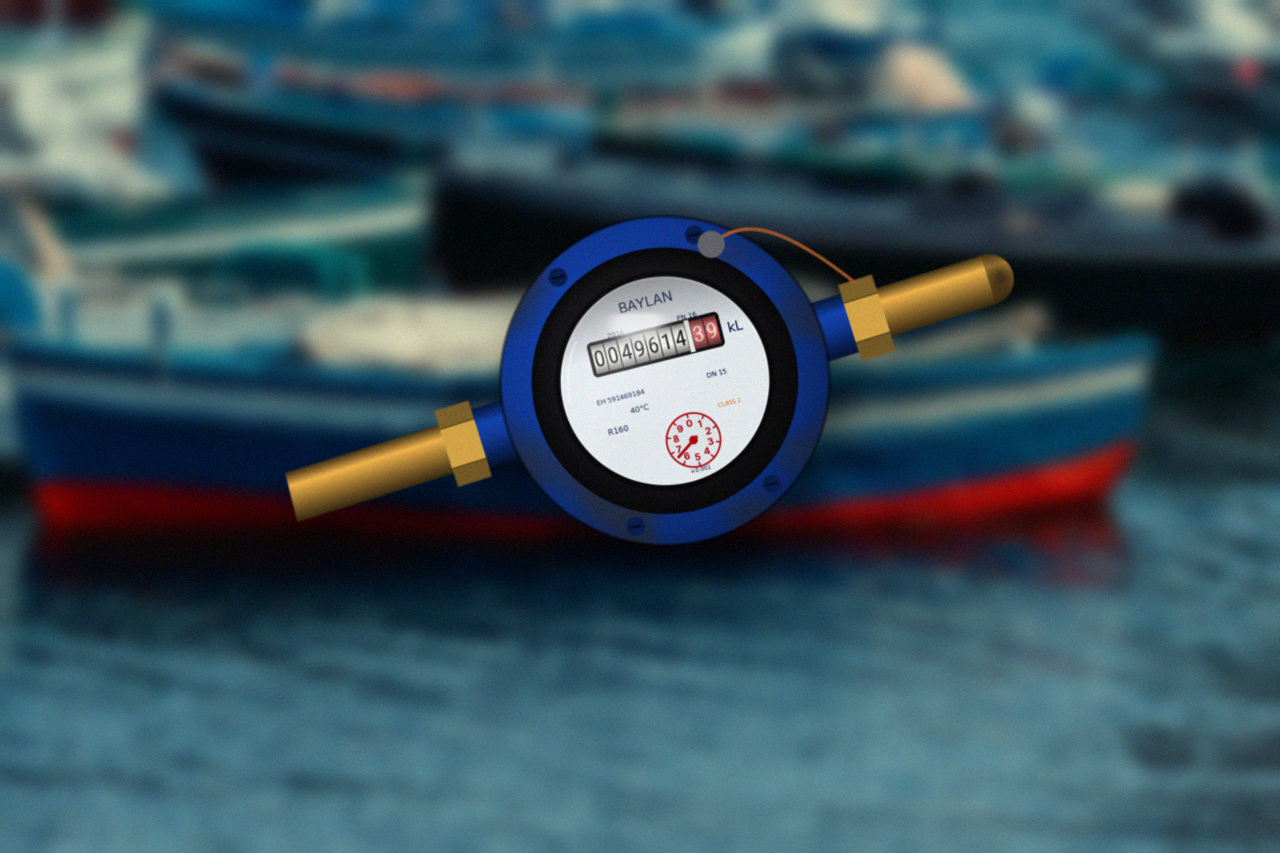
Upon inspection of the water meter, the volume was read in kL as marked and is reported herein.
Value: 49614.396 kL
